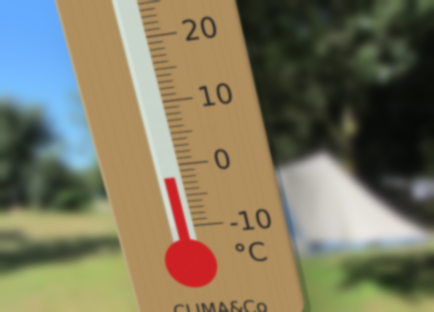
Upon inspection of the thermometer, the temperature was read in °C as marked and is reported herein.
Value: -2 °C
